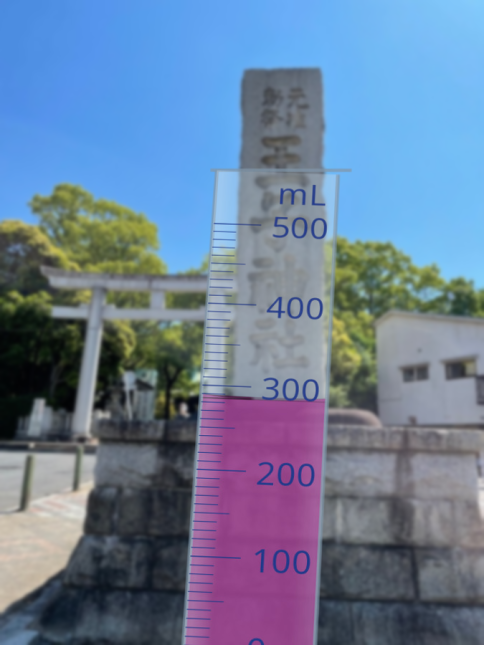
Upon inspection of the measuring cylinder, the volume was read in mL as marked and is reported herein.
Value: 285 mL
